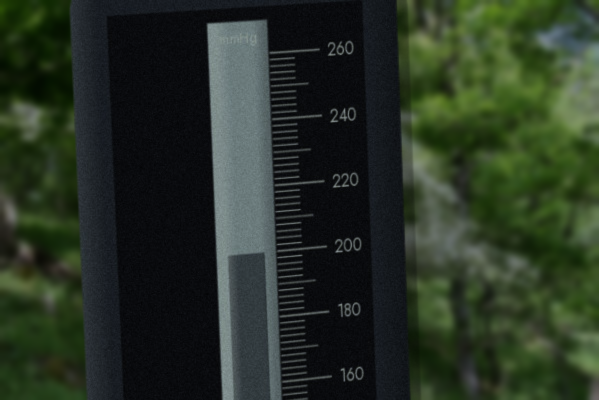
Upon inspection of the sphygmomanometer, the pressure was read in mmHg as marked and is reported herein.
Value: 200 mmHg
